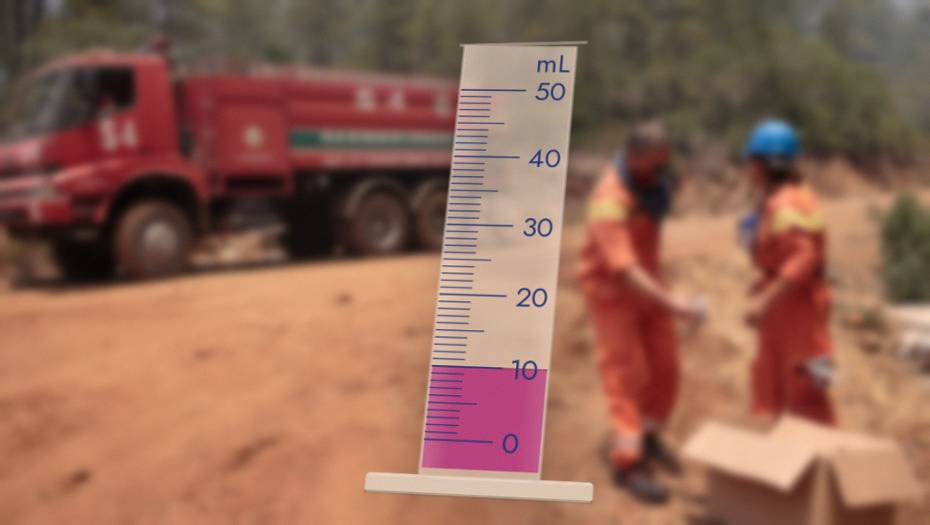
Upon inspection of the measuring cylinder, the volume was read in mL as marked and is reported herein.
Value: 10 mL
